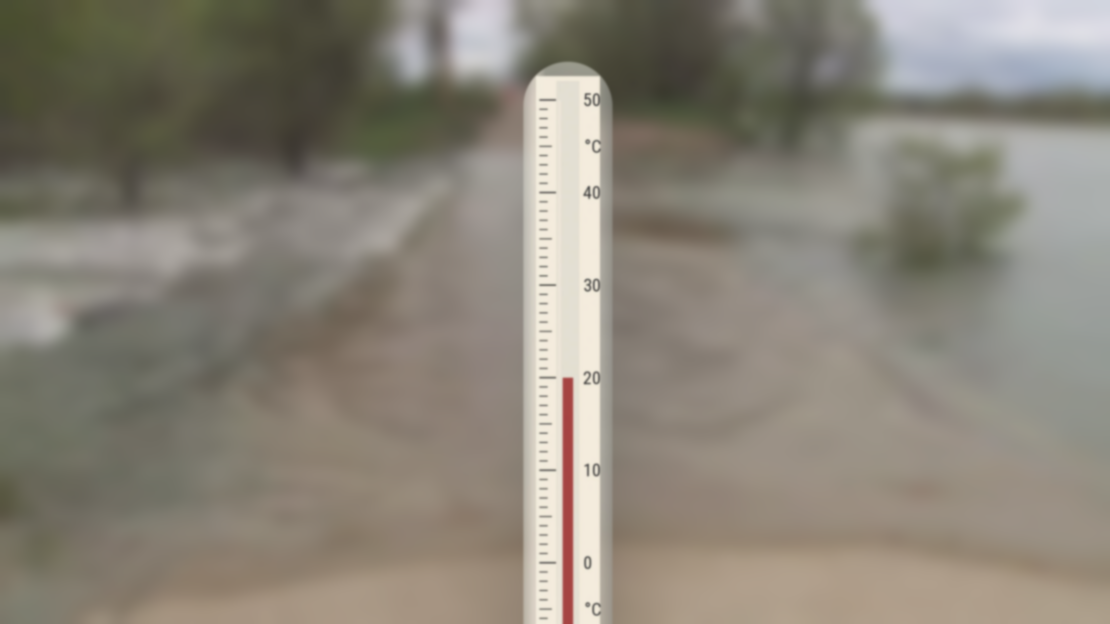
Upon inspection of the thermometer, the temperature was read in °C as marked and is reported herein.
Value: 20 °C
